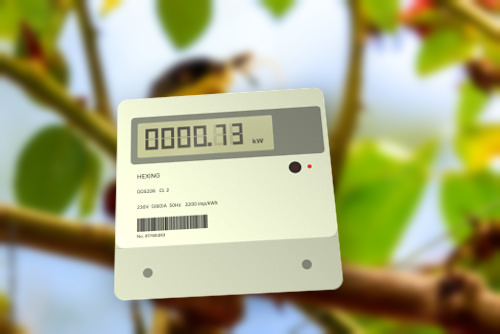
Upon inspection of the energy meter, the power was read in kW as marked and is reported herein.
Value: 0.73 kW
